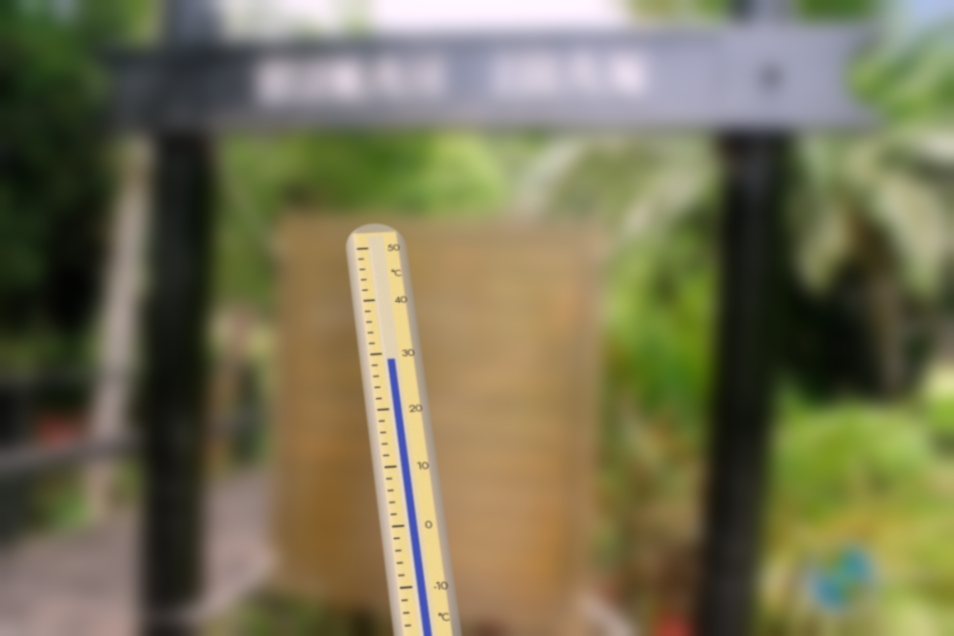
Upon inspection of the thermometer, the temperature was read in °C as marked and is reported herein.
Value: 29 °C
